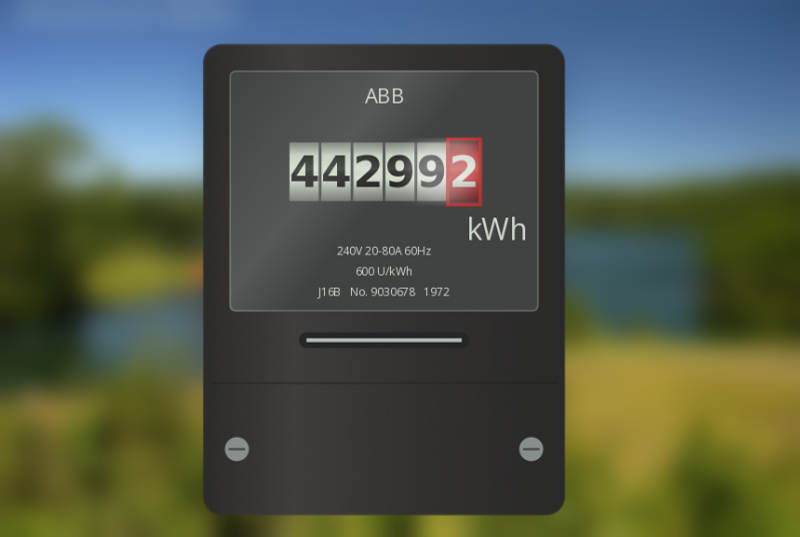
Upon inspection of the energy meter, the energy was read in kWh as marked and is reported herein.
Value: 44299.2 kWh
